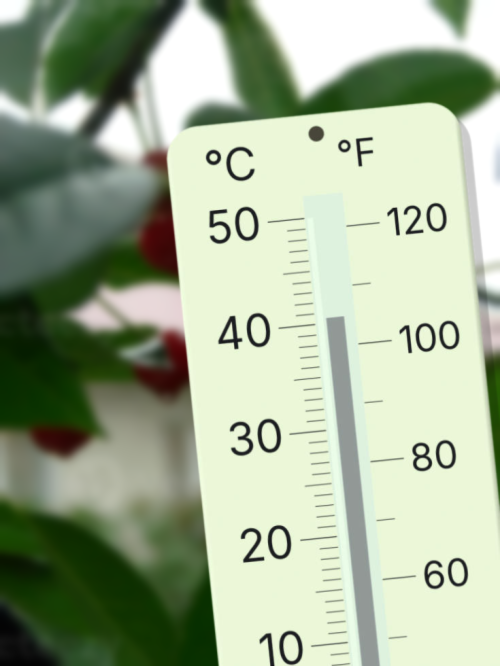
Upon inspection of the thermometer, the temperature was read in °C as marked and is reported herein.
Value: 40.5 °C
